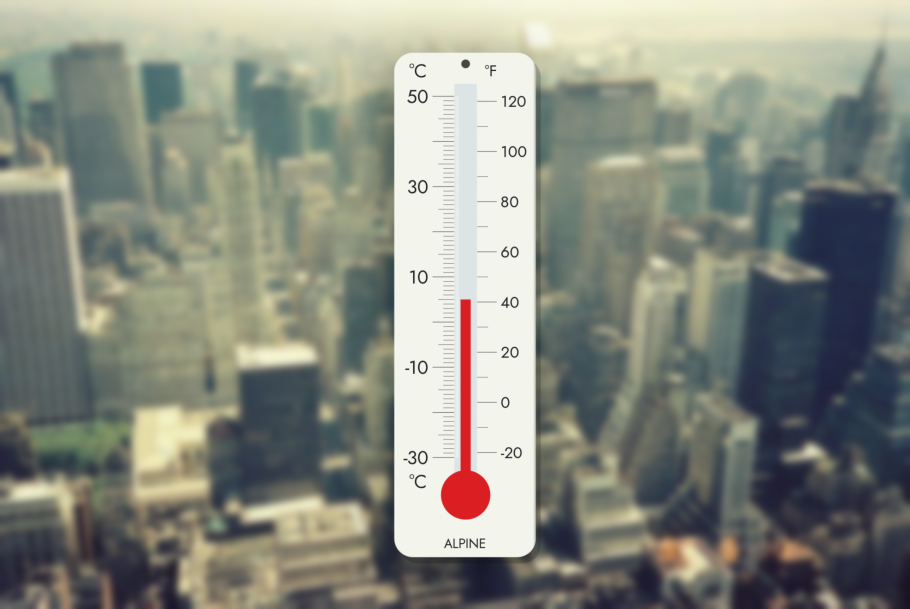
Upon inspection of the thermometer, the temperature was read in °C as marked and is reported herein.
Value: 5 °C
